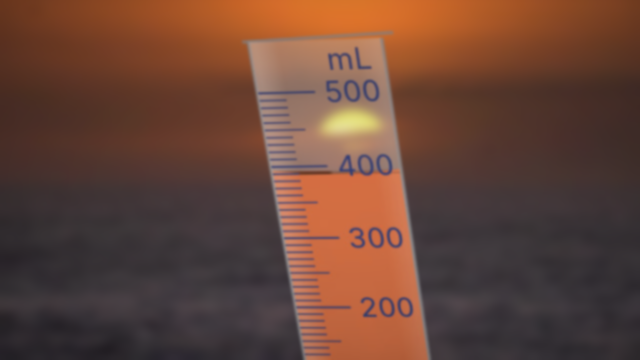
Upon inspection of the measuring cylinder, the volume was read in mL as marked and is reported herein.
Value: 390 mL
